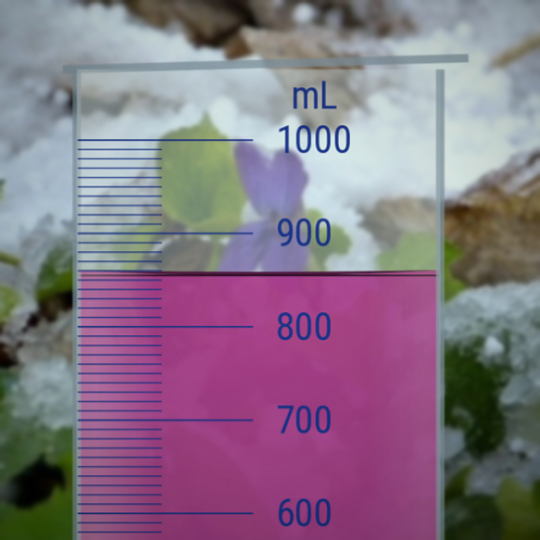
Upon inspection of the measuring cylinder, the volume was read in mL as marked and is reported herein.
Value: 855 mL
